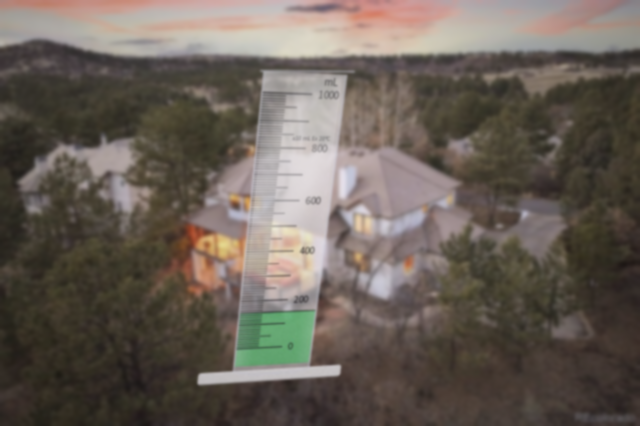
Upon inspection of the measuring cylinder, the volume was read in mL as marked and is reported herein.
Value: 150 mL
